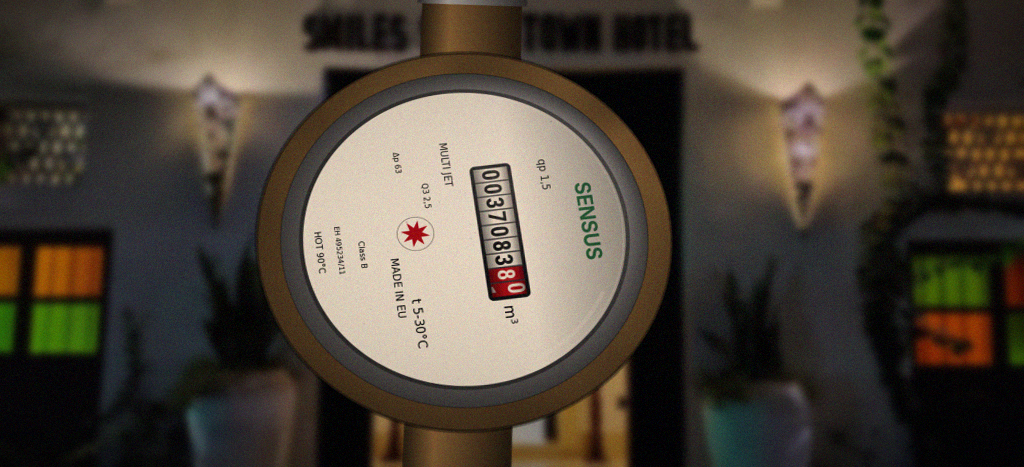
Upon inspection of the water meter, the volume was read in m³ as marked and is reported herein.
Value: 37083.80 m³
